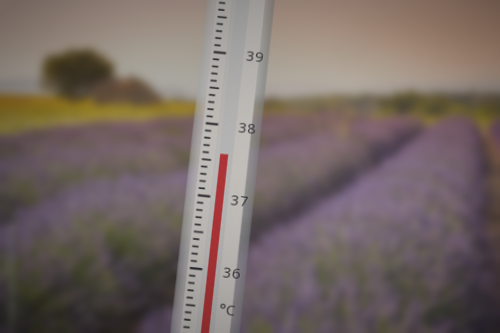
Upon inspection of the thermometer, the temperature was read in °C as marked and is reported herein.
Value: 37.6 °C
